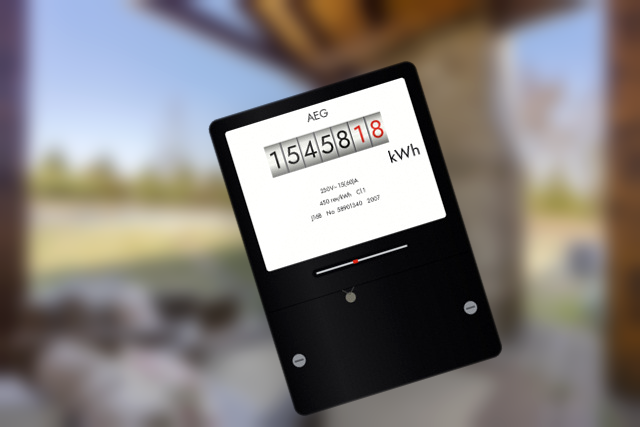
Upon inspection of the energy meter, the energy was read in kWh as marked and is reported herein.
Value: 15458.18 kWh
